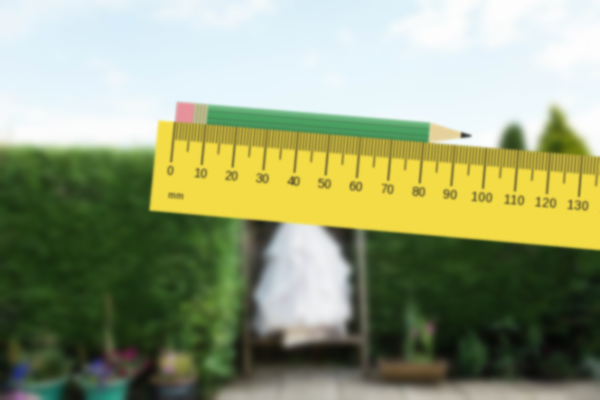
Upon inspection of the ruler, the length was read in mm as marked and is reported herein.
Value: 95 mm
